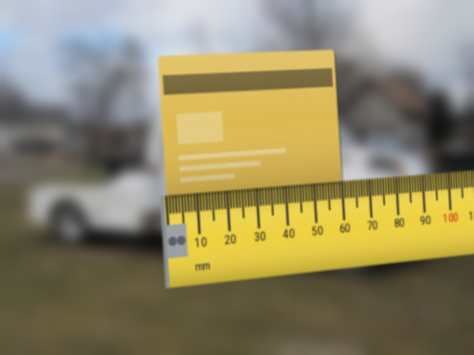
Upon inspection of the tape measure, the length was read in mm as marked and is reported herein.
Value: 60 mm
